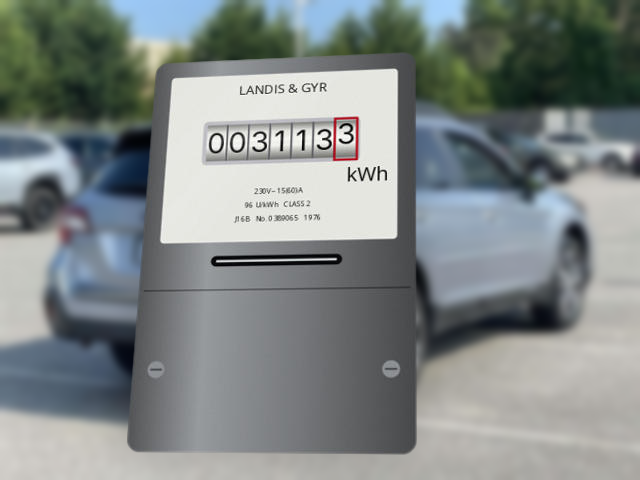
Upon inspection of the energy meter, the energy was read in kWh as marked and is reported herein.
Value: 3113.3 kWh
